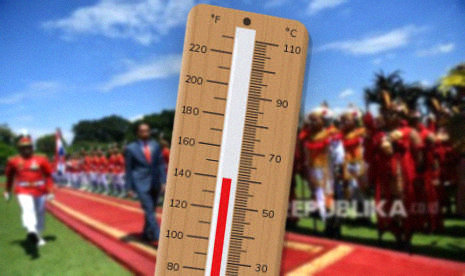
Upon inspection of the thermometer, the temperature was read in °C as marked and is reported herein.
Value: 60 °C
